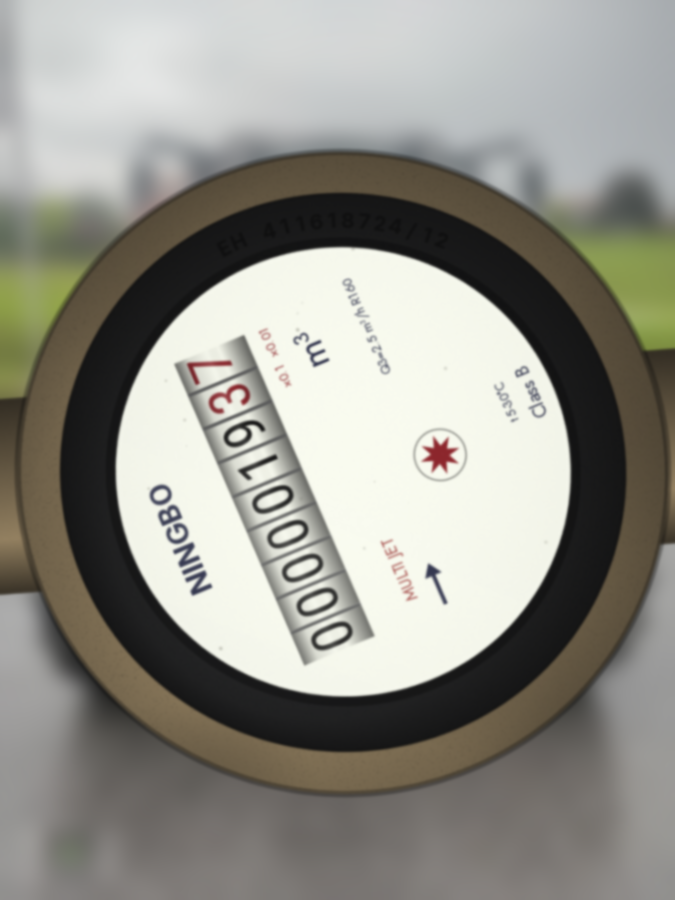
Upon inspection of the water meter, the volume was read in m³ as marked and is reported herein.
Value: 19.37 m³
